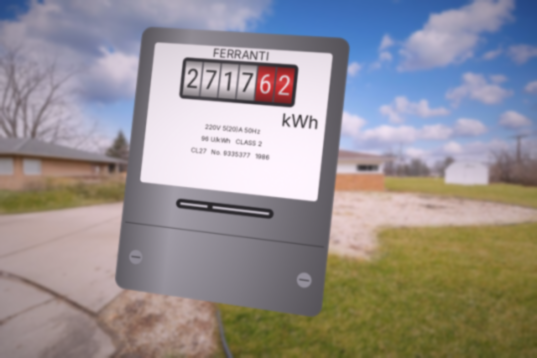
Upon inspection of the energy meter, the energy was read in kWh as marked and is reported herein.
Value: 2717.62 kWh
